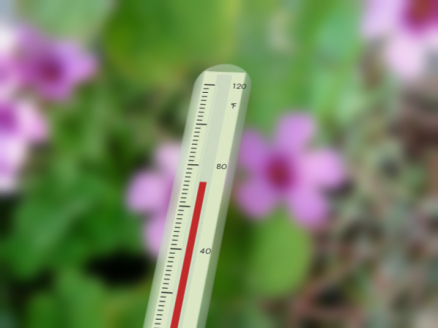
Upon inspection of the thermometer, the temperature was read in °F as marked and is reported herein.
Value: 72 °F
